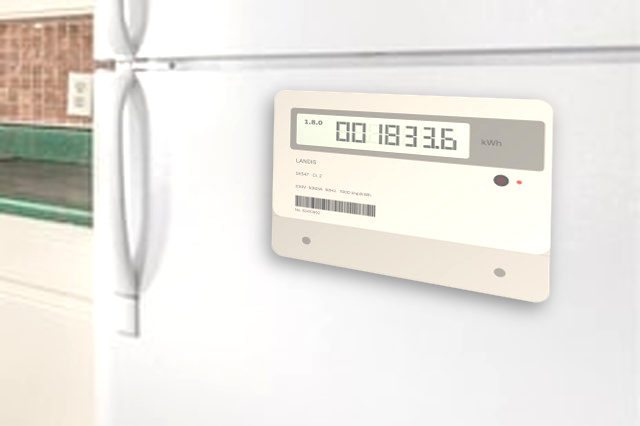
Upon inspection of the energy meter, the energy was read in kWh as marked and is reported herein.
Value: 1833.6 kWh
